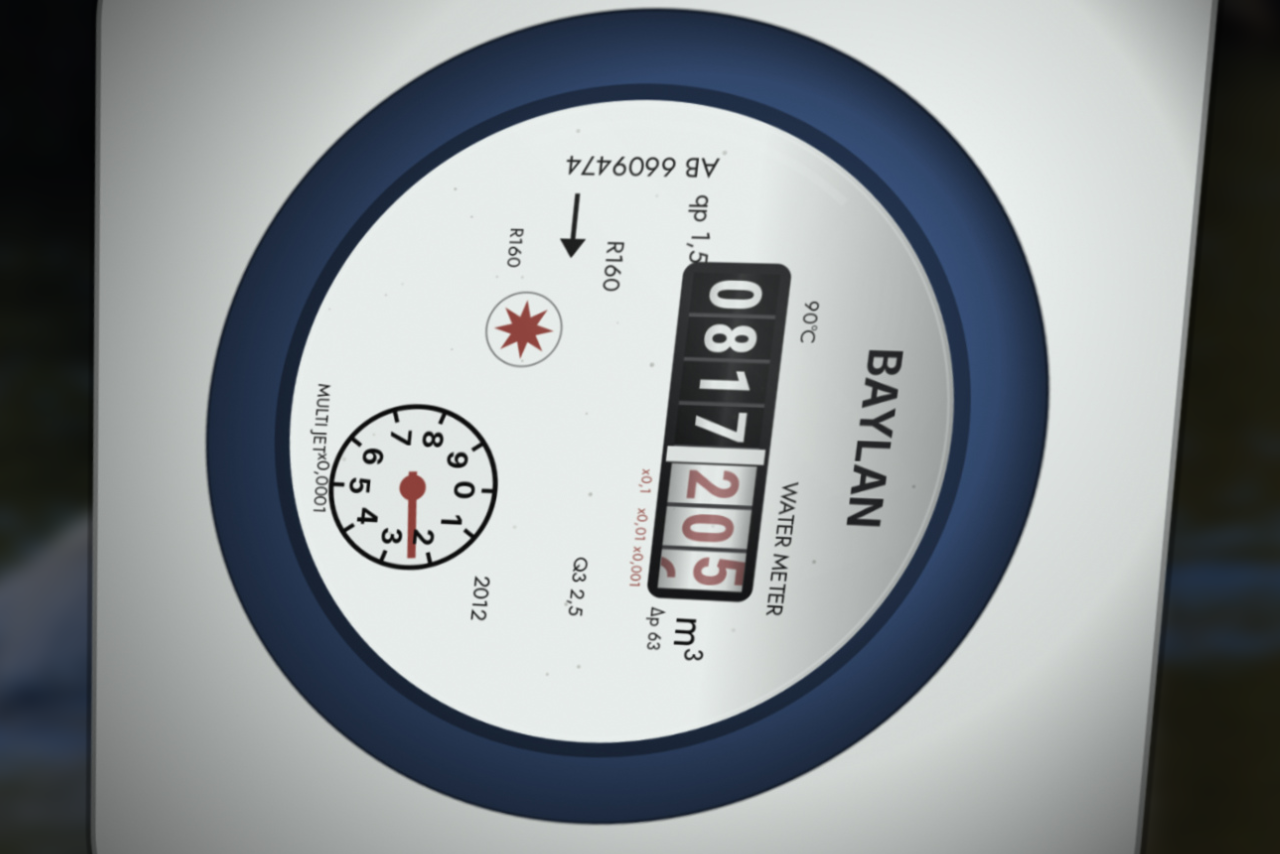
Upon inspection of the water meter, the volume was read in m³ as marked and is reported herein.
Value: 817.2052 m³
